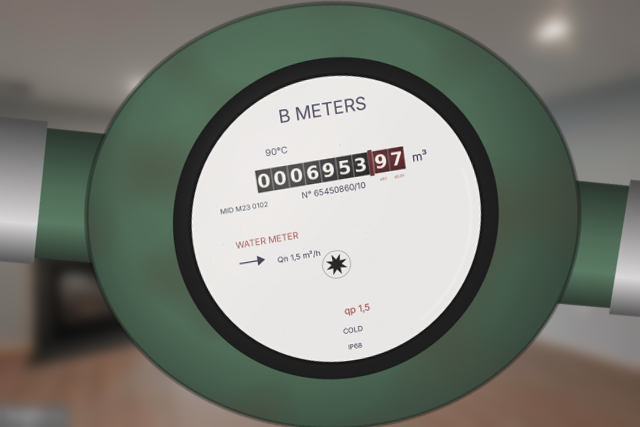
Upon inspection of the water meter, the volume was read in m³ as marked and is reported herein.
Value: 6953.97 m³
